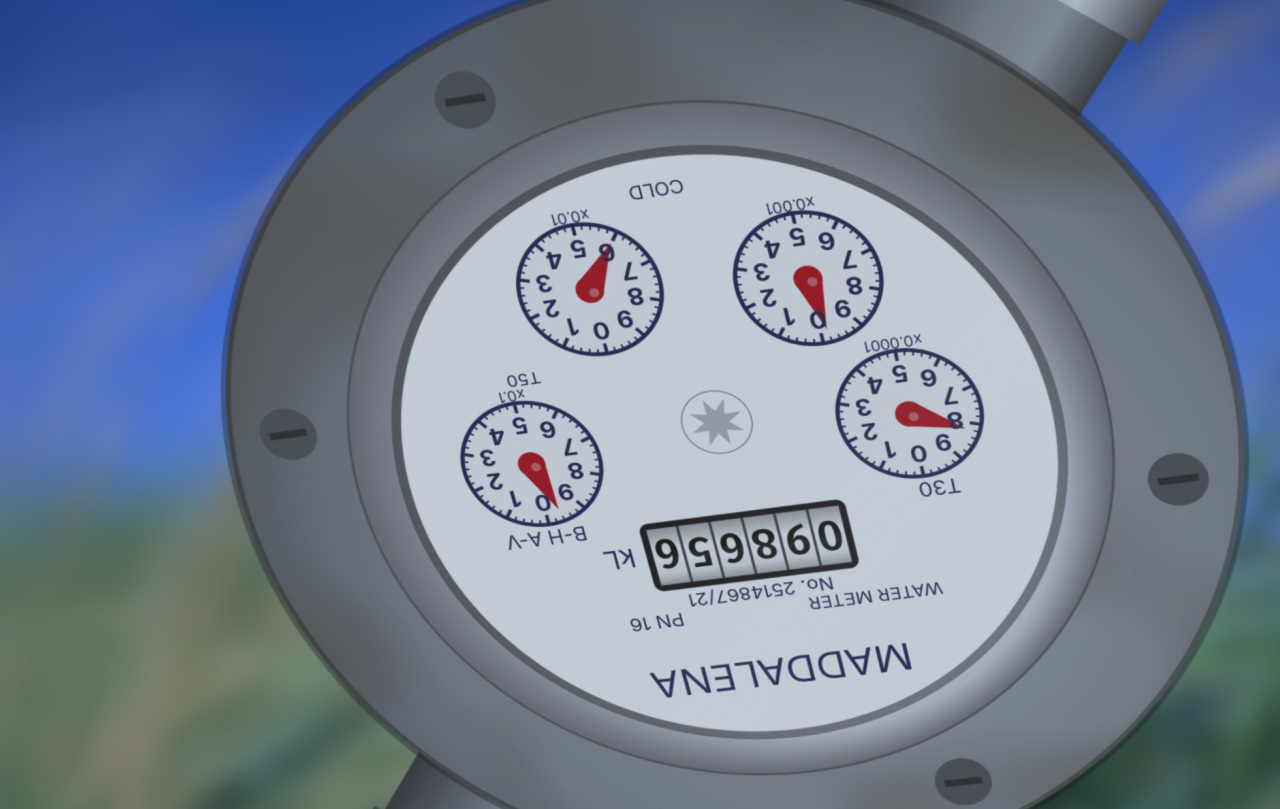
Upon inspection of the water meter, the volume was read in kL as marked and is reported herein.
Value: 98655.9598 kL
